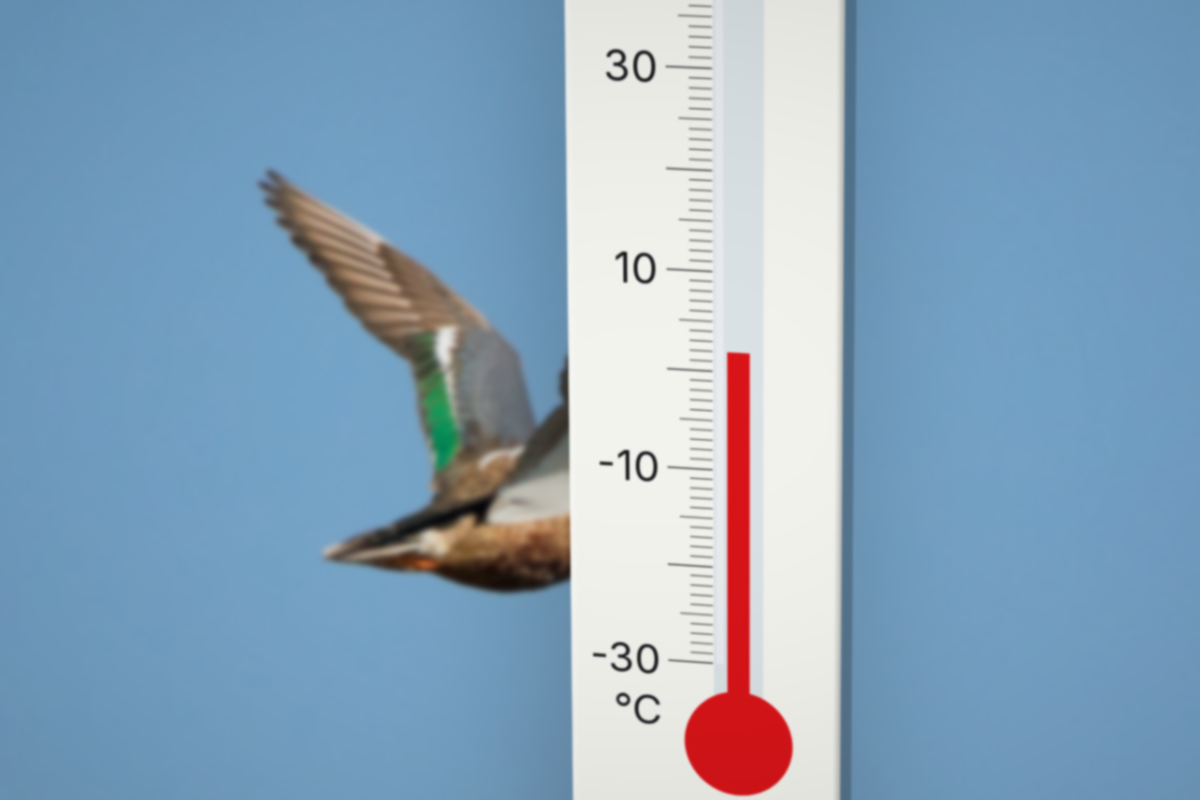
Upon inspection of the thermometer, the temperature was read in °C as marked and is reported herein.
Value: 2 °C
